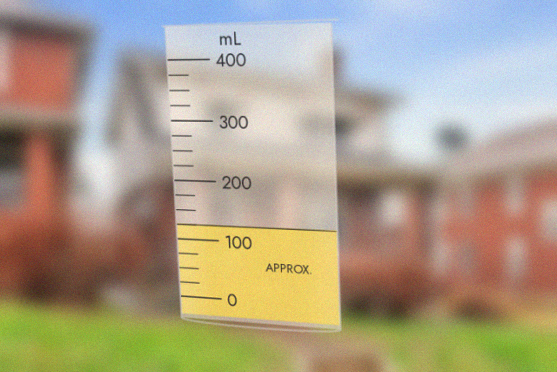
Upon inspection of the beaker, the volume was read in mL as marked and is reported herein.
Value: 125 mL
